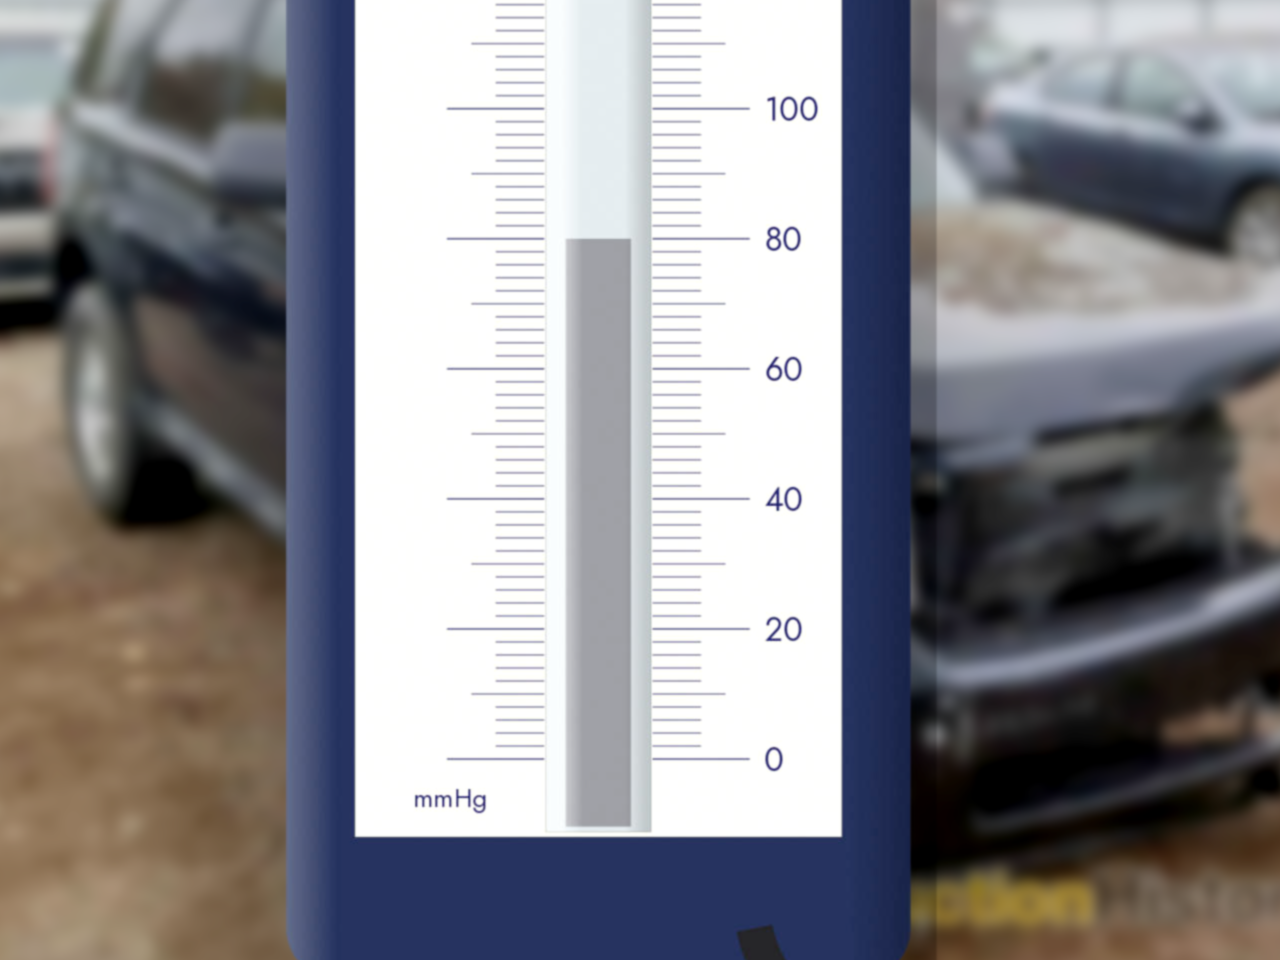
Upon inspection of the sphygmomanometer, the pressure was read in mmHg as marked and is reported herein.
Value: 80 mmHg
